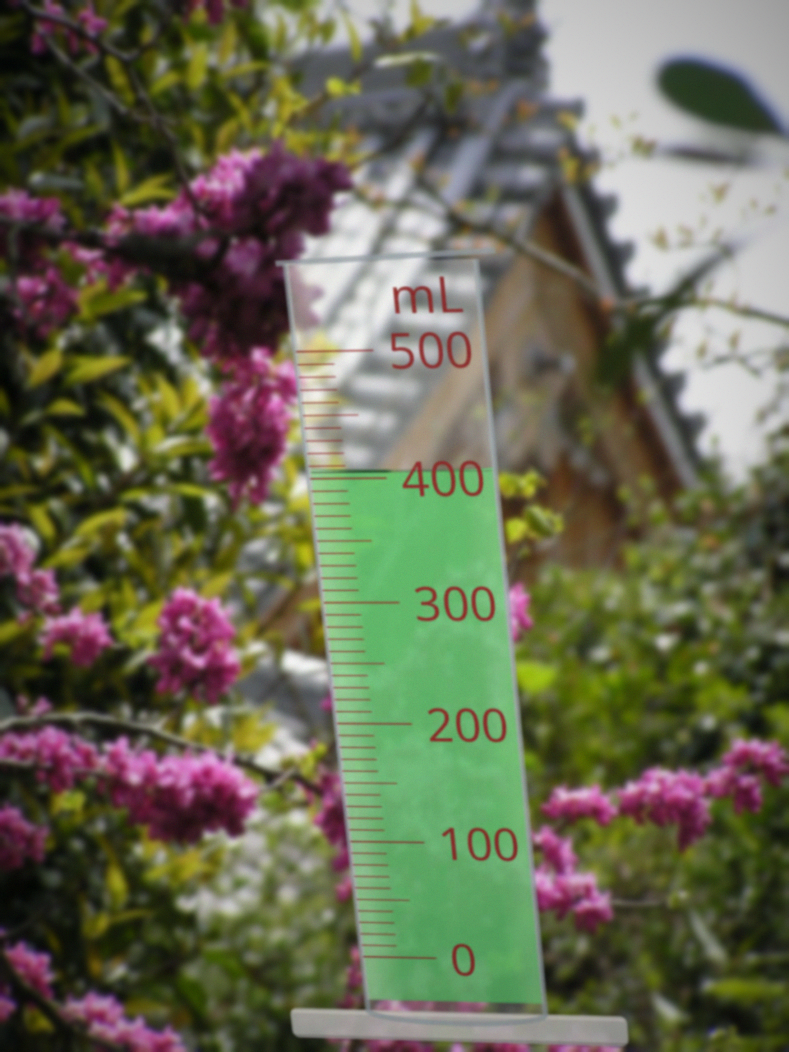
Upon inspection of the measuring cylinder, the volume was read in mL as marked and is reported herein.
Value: 405 mL
